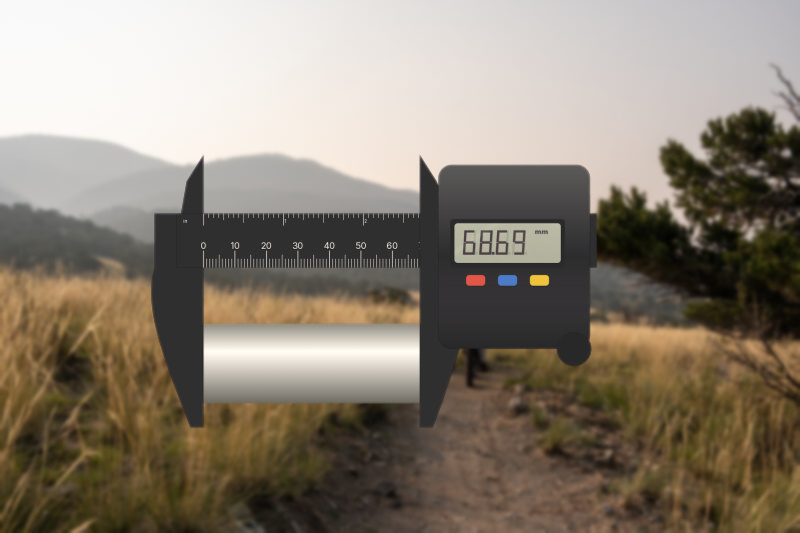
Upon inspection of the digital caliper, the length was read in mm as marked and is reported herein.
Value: 68.69 mm
